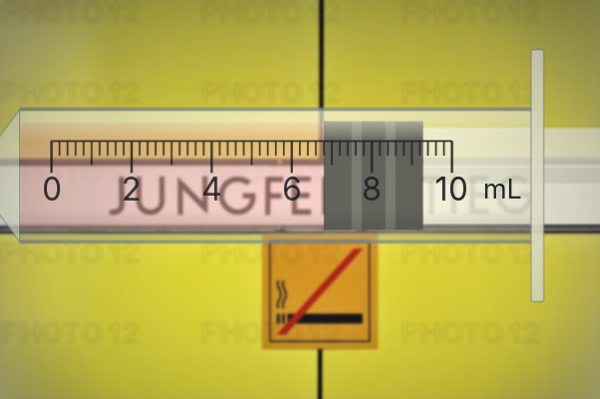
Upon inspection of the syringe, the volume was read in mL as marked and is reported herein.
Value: 6.8 mL
